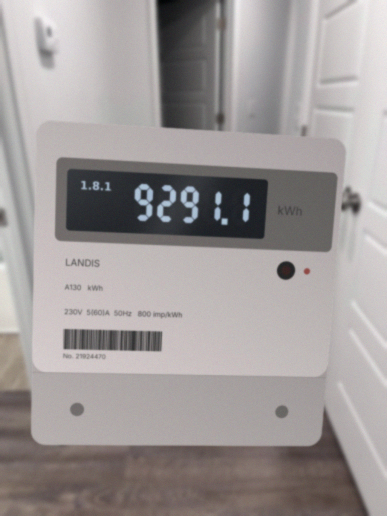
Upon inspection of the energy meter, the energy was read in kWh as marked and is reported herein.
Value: 9291.1 kWh
